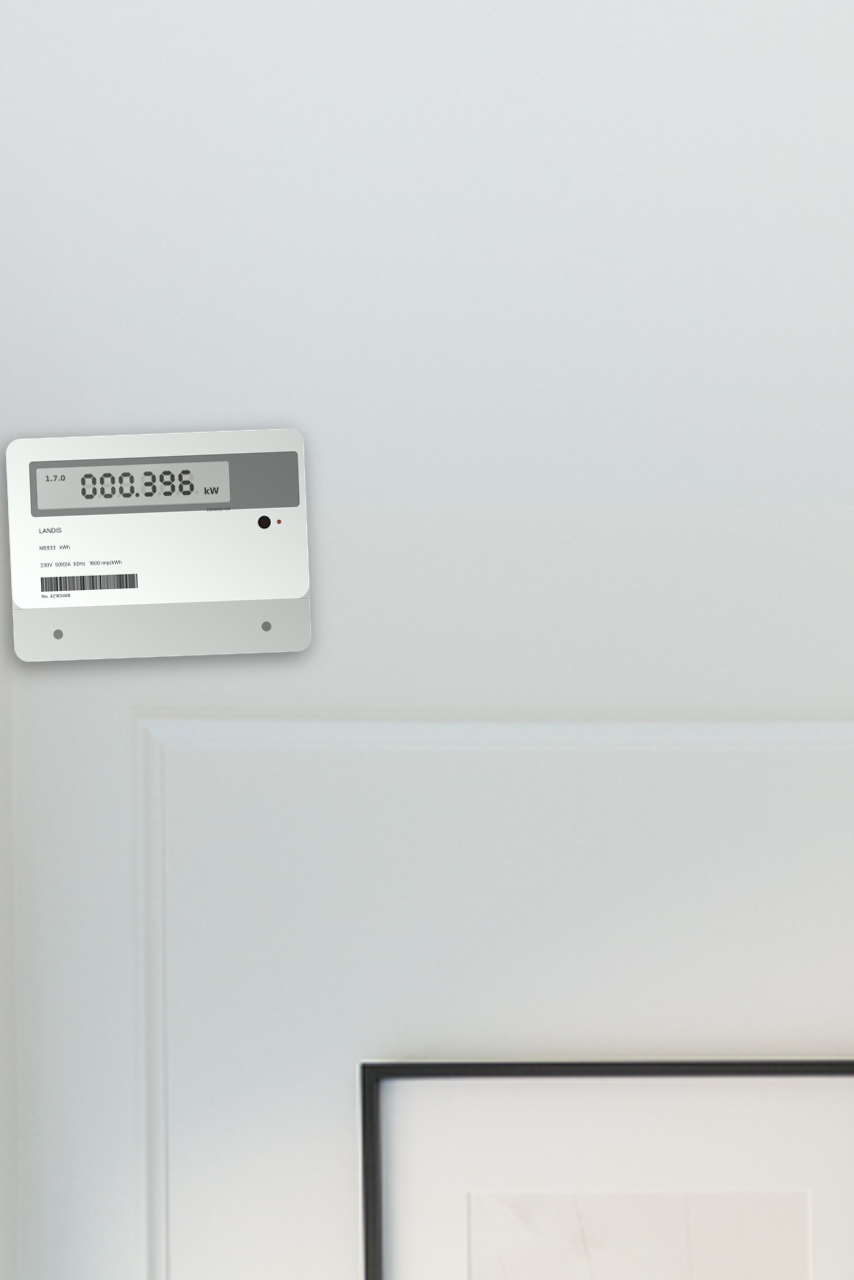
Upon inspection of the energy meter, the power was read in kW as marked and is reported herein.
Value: 0.396 kW
